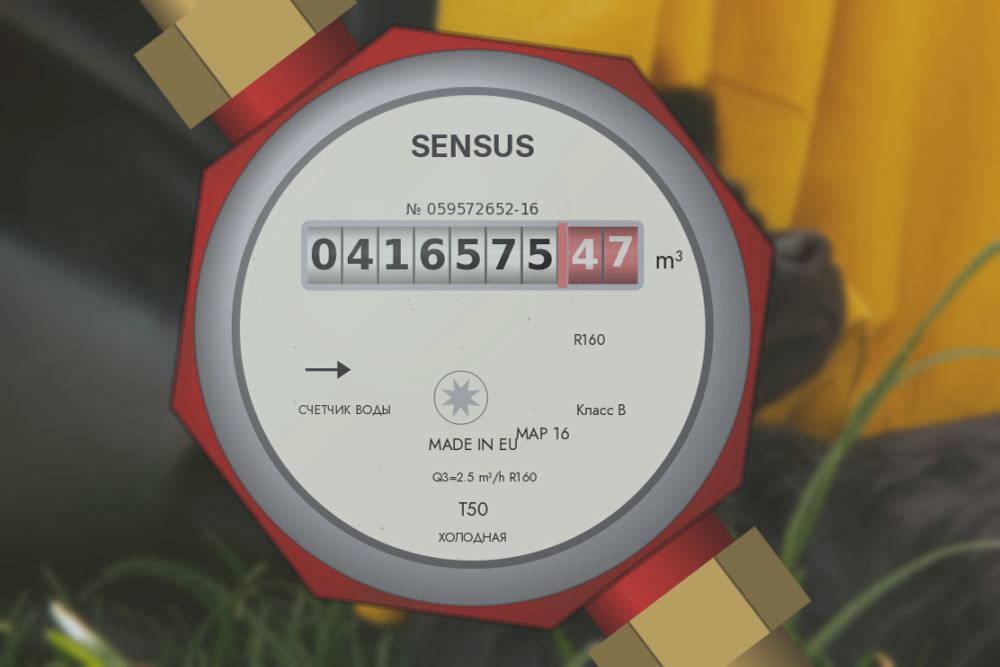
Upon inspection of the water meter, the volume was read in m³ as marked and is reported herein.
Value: 416575.47 m³
